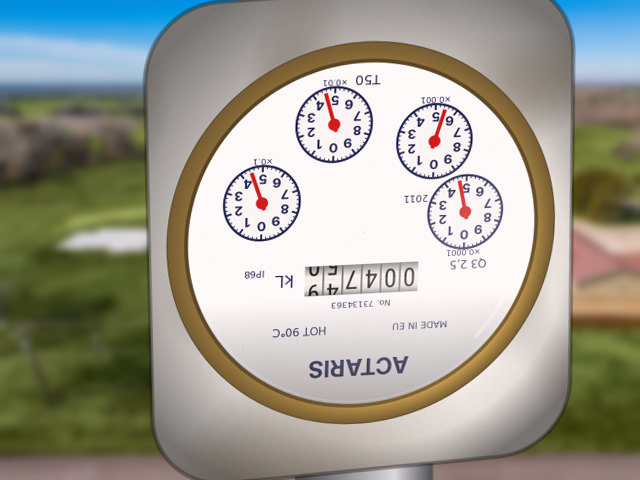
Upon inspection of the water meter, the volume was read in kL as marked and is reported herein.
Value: 4749.4454 kL
